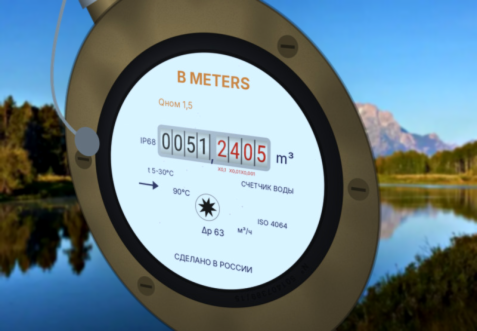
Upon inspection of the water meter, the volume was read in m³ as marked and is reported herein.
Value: 51.2405 m³
